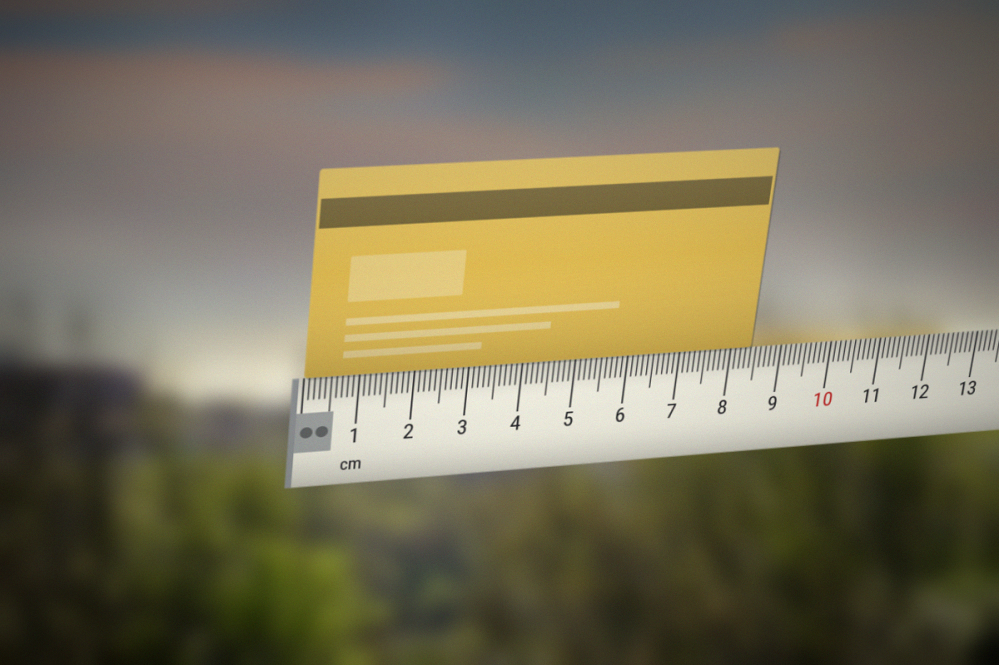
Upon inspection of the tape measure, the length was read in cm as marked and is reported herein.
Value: 8.4 cm
